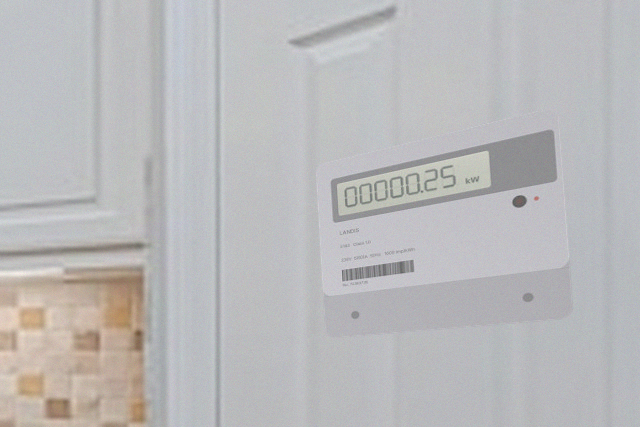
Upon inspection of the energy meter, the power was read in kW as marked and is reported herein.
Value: 0.25 kW
